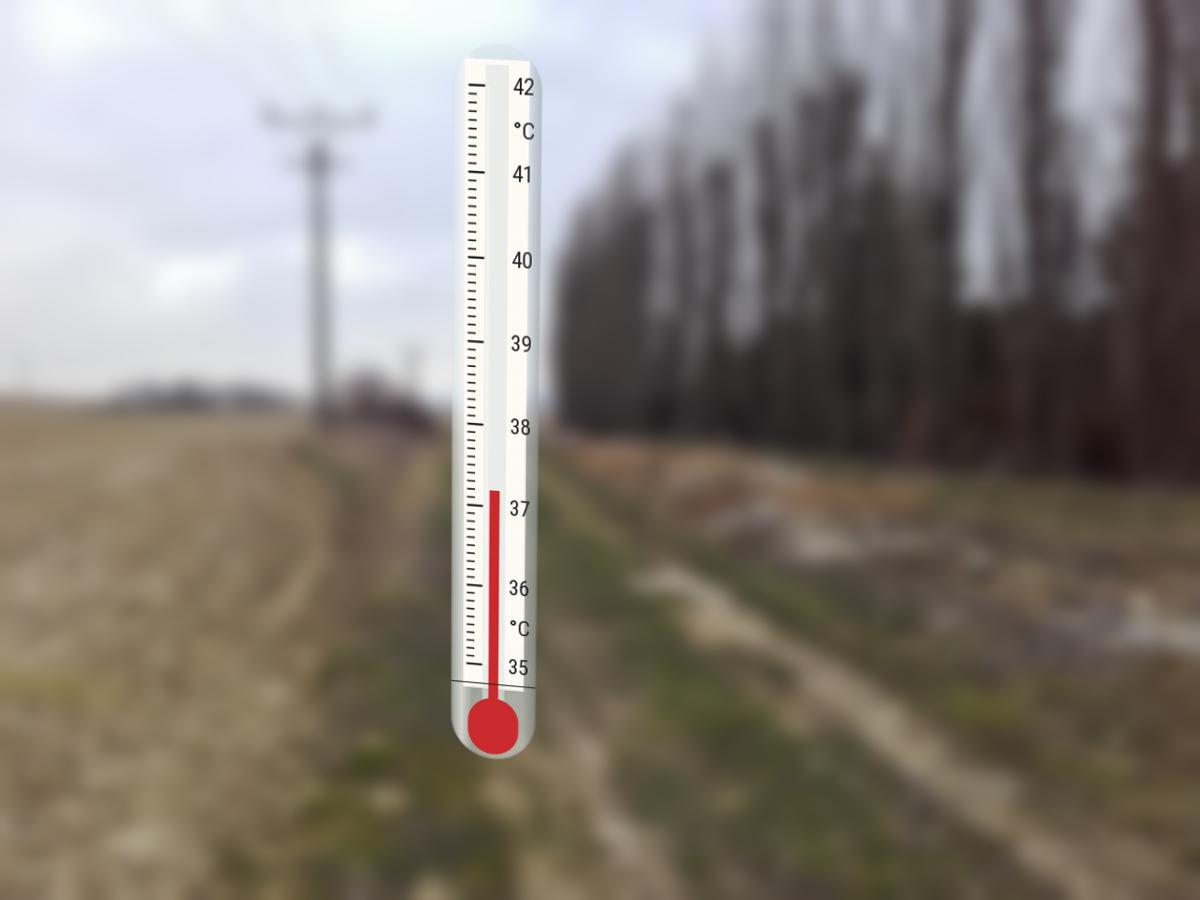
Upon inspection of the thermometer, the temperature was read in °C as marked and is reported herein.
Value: 37.2 °C
